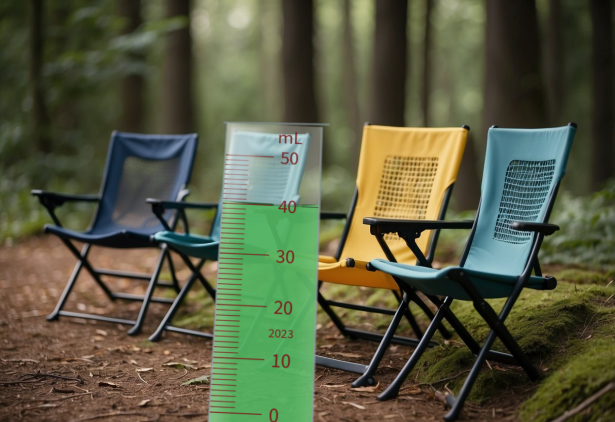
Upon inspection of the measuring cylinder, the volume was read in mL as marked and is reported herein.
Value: 40 mL
